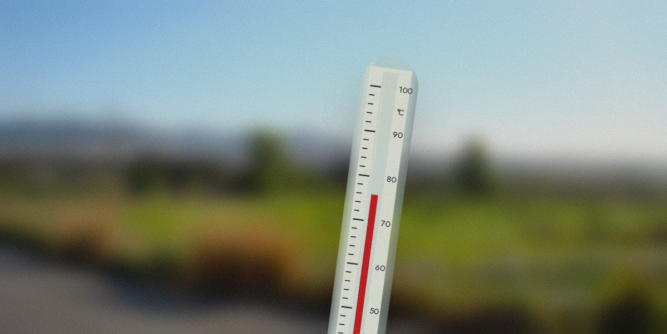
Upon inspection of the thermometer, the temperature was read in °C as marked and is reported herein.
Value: 76 °C
